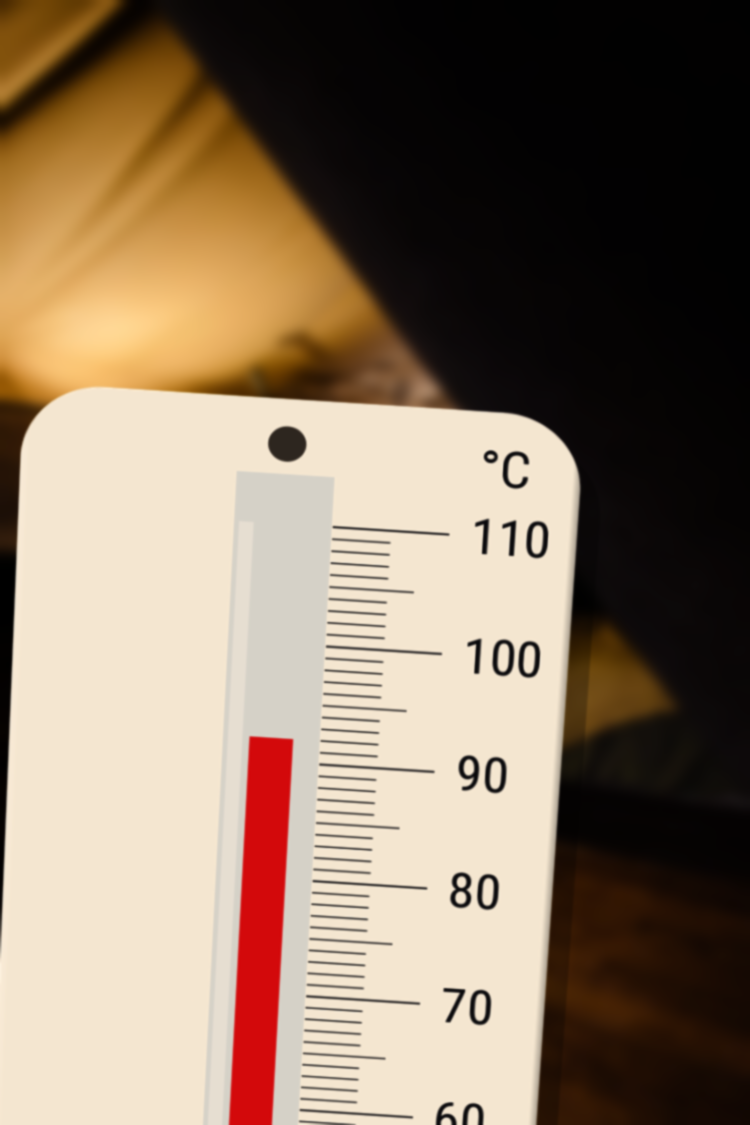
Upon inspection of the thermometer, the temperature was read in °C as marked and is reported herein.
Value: 92 °C
